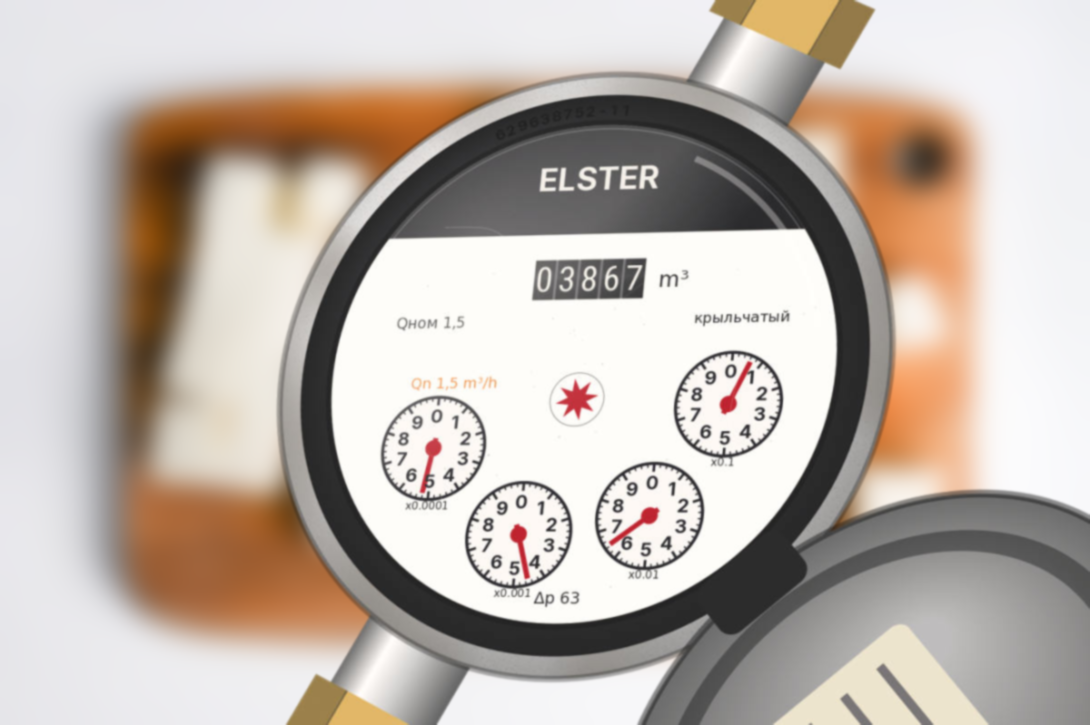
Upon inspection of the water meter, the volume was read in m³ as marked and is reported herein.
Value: 3867.0645 m³
